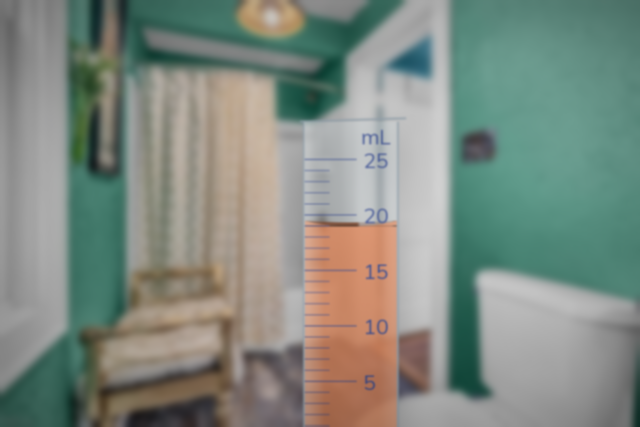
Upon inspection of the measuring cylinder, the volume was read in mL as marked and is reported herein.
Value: 19 mL
